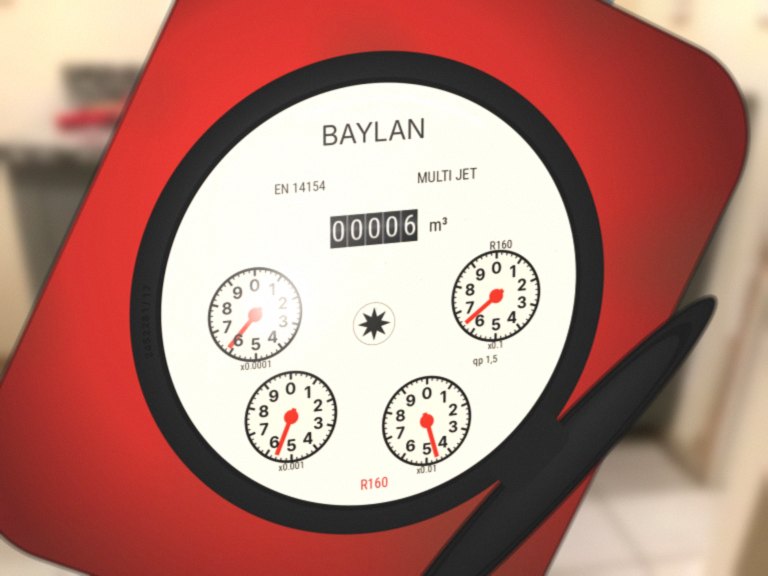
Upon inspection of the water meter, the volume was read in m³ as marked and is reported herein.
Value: 6.6456 m³
